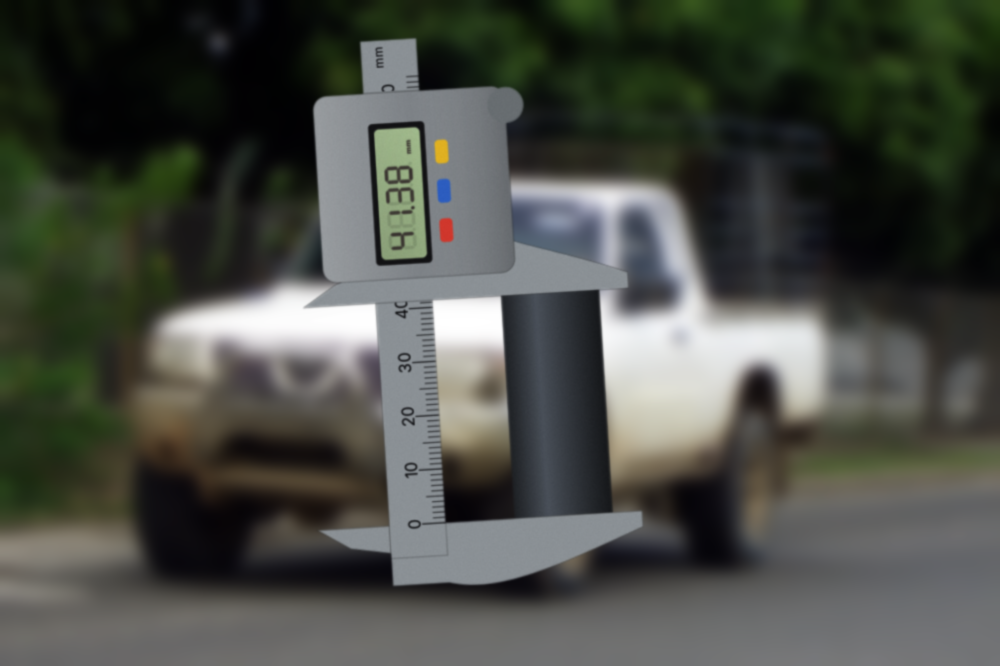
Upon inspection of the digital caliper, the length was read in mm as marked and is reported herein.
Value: 41.38 mm
